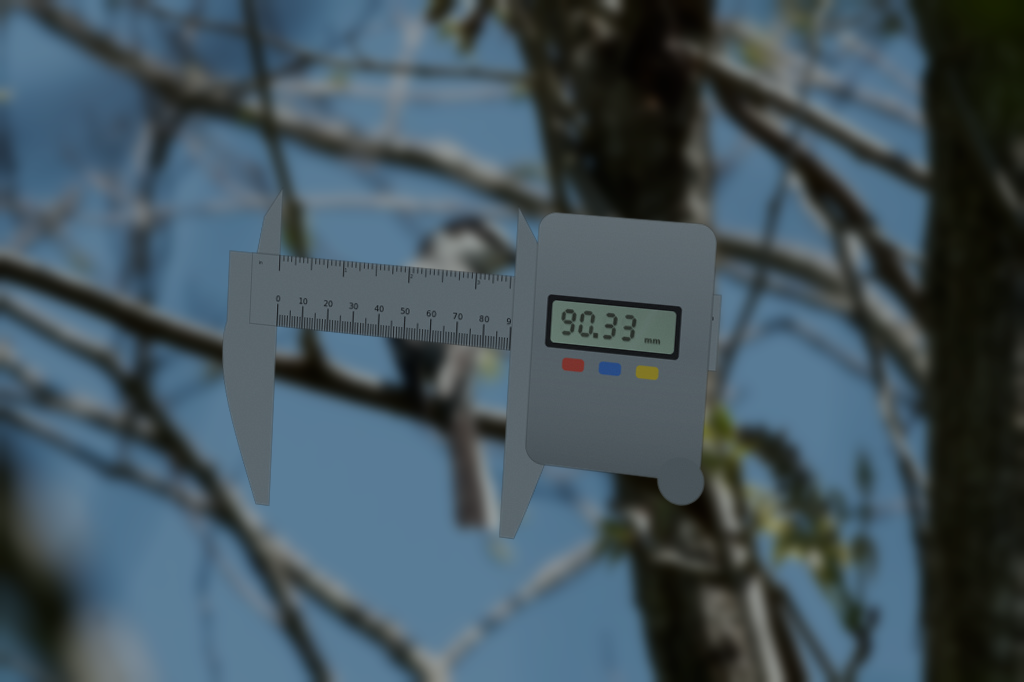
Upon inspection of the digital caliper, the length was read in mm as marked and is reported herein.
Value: 90.33 mm
